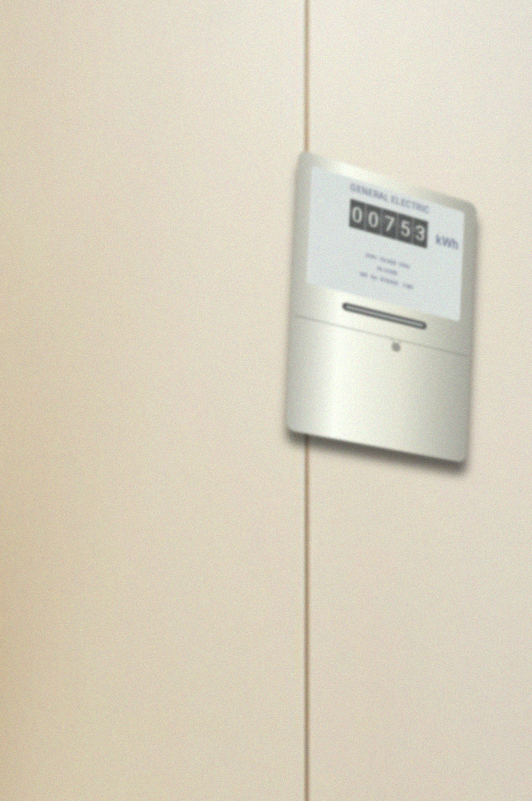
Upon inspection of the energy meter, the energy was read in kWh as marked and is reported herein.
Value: 753 kWh
